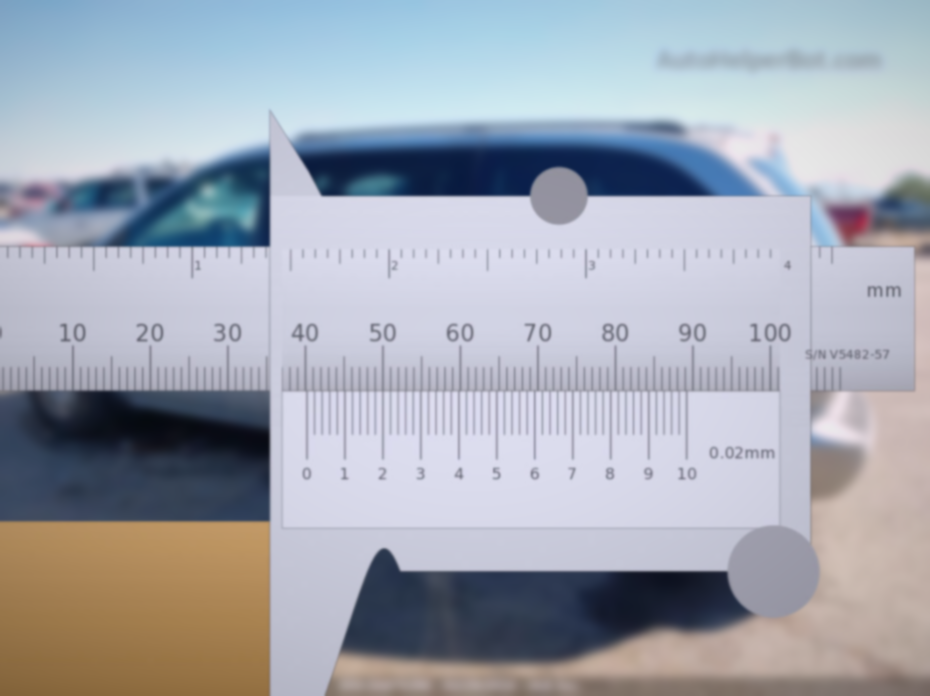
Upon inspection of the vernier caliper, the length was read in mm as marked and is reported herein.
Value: 40.2 mm
